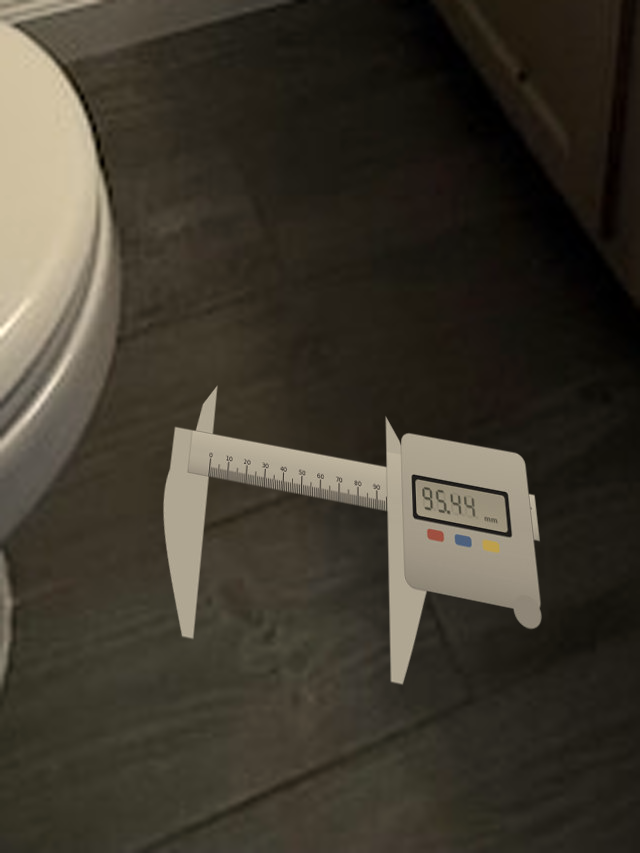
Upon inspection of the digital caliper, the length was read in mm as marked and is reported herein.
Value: 95.44 mm
